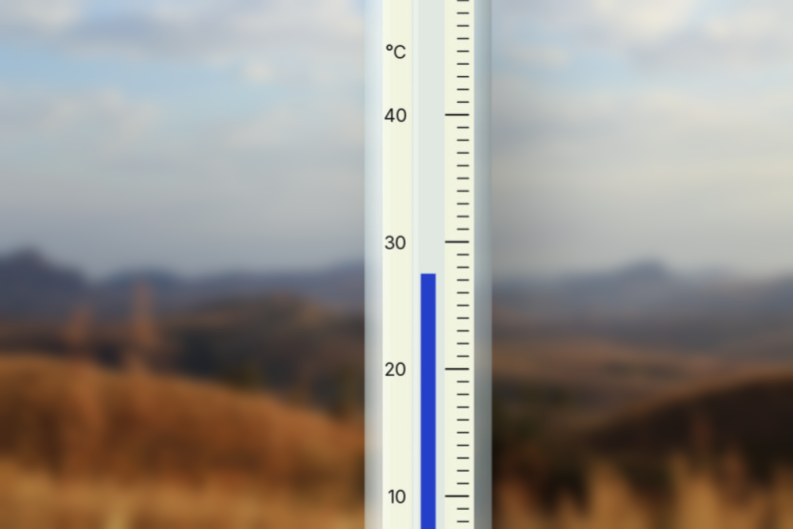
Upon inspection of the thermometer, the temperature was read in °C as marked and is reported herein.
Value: 27.5 °C
